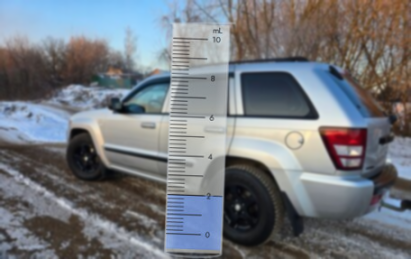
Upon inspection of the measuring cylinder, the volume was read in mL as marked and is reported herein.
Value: 2 mL
